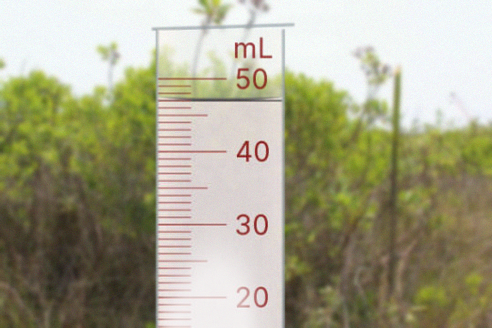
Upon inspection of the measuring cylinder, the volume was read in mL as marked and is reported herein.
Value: 47 mL
